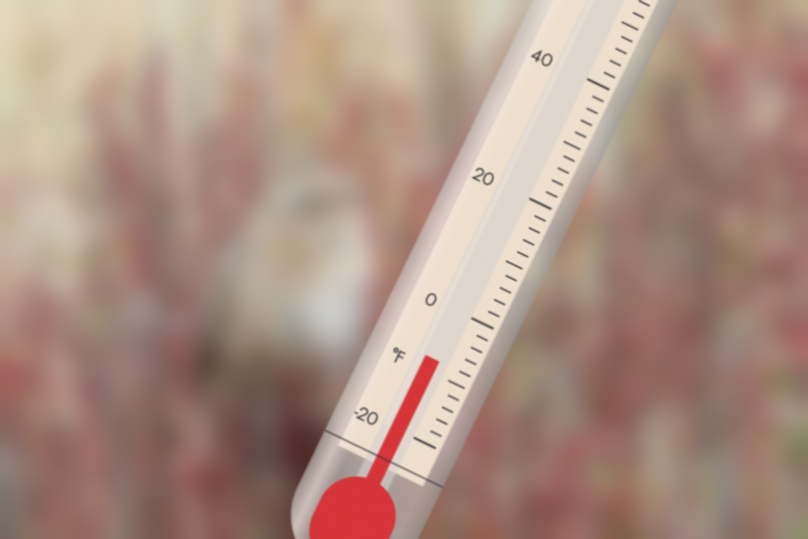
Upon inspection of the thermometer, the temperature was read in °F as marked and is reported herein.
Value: -8 °F
